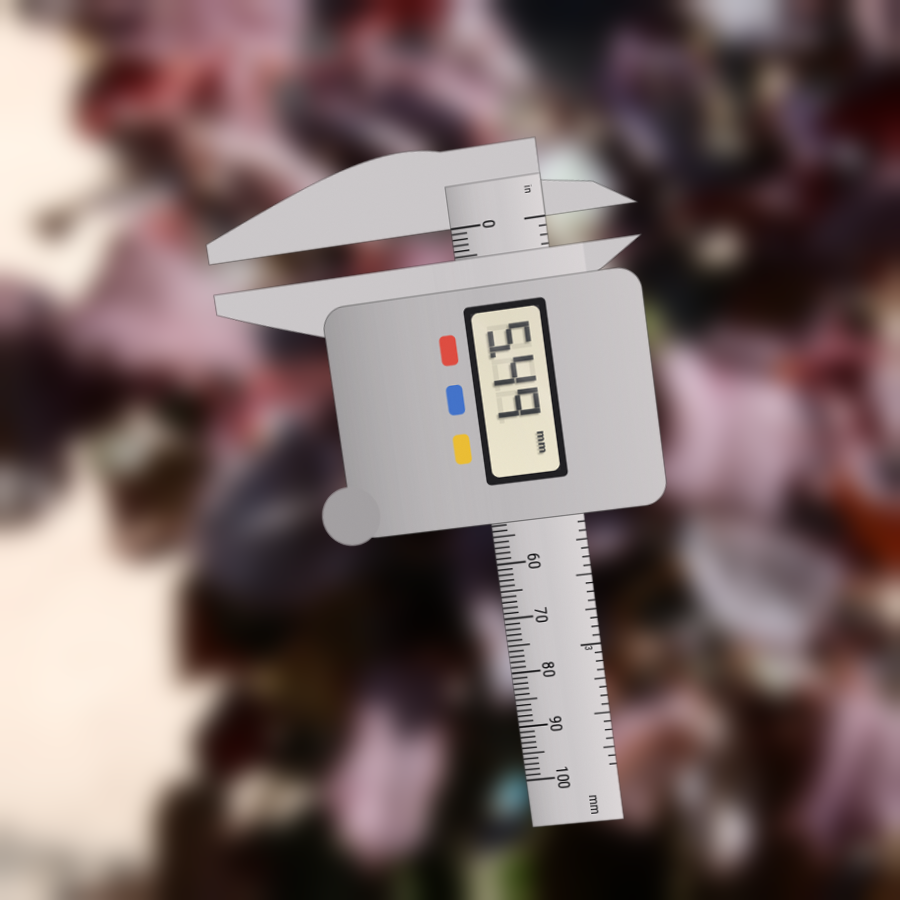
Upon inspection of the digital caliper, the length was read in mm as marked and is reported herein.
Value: 5.49 mm
